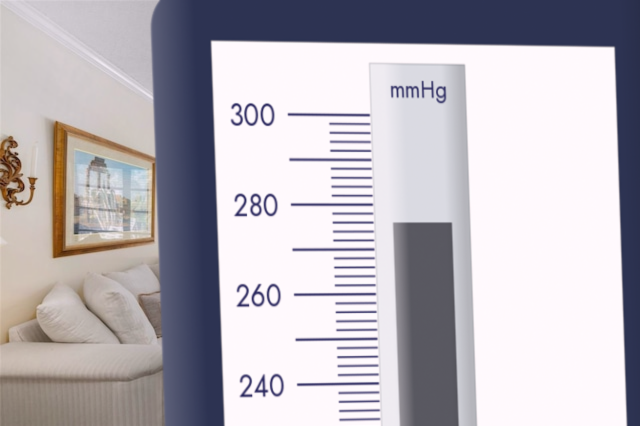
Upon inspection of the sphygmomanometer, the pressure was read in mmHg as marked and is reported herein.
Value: 276 mmHg
